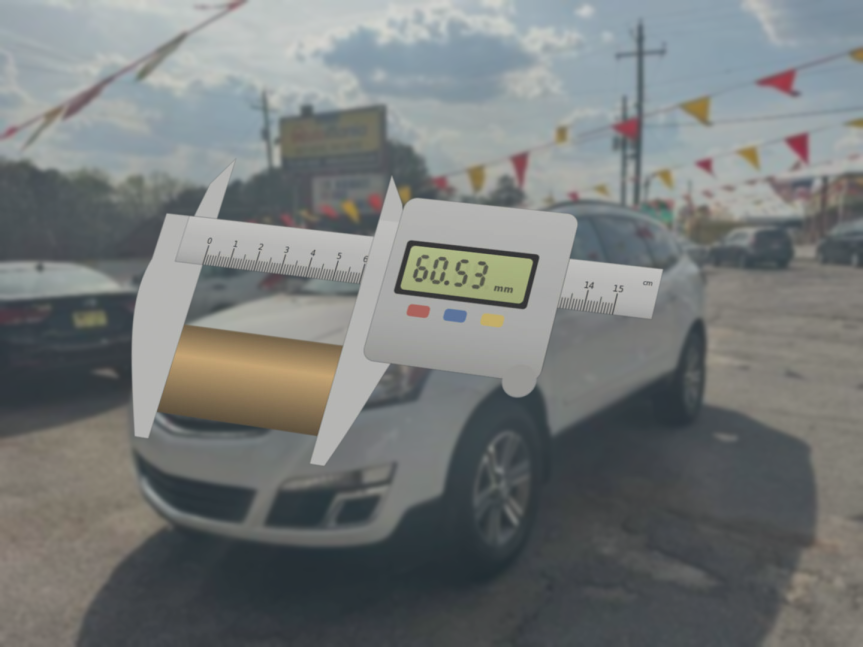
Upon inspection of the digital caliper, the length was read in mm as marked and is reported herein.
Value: 60.53 mm
